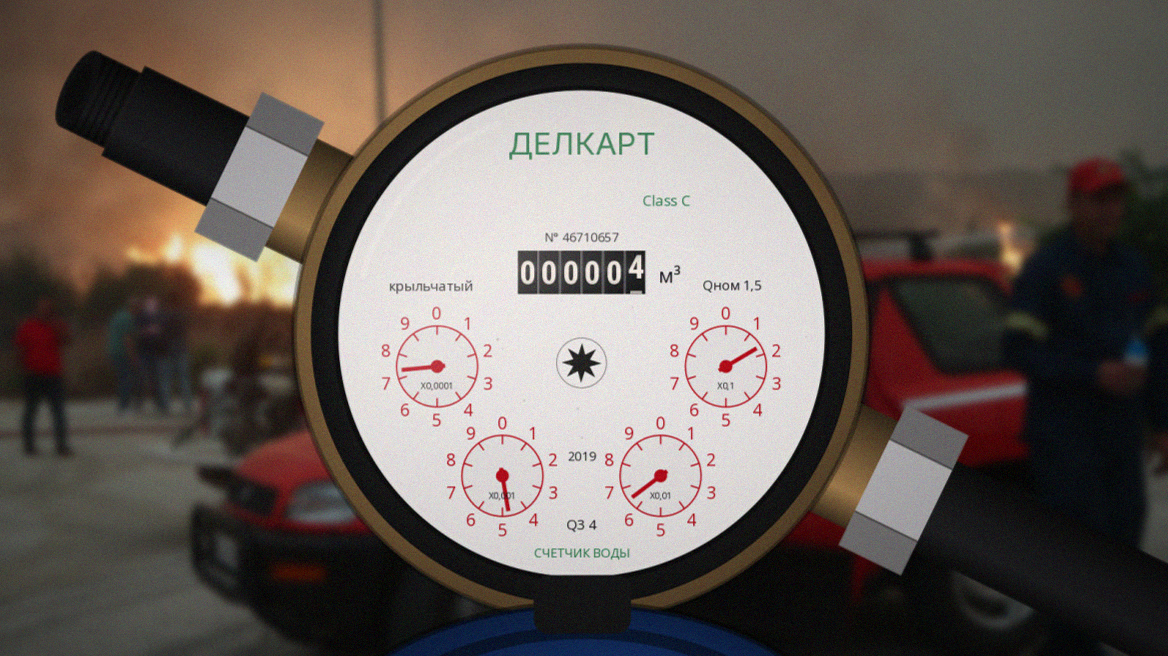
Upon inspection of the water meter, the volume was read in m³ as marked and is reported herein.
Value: 4.1647 m³
